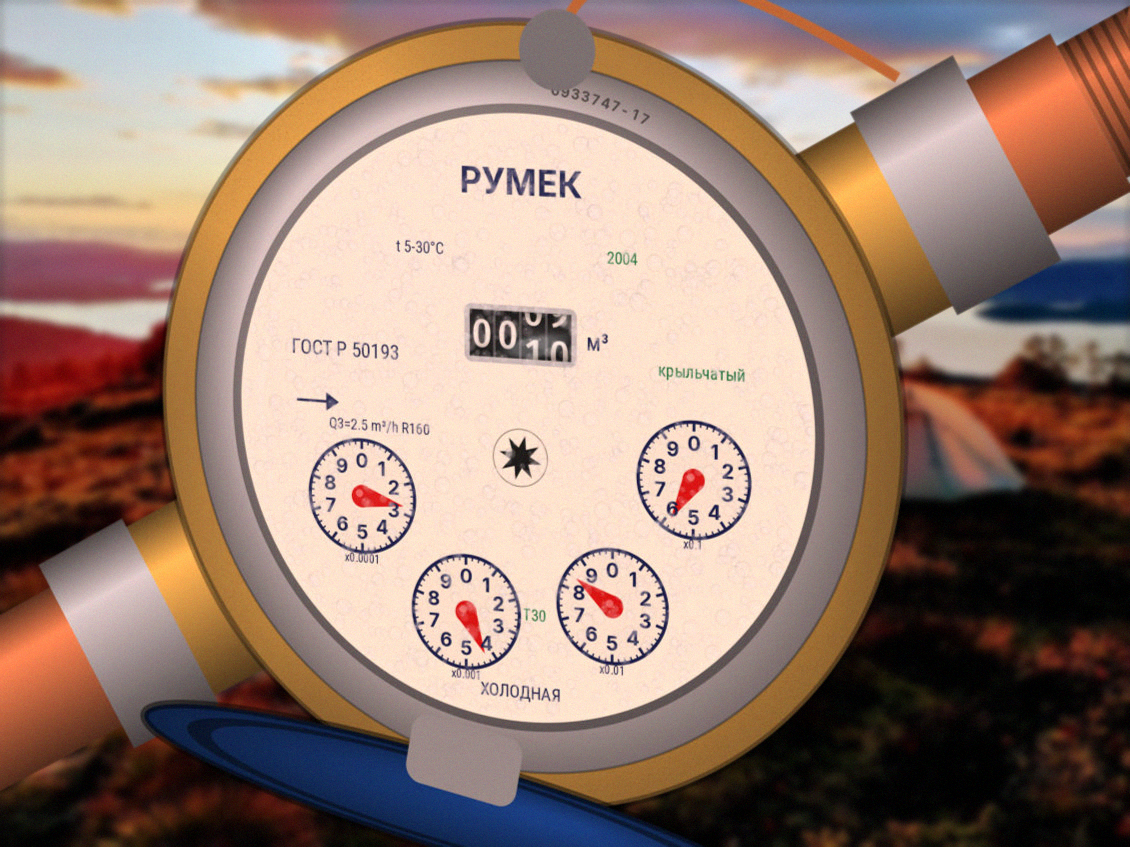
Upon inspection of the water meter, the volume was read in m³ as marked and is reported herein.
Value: 9.5842 m³
